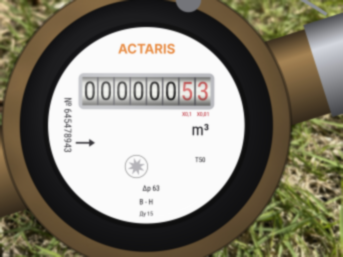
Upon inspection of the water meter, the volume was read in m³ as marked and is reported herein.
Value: 0.53 m³
